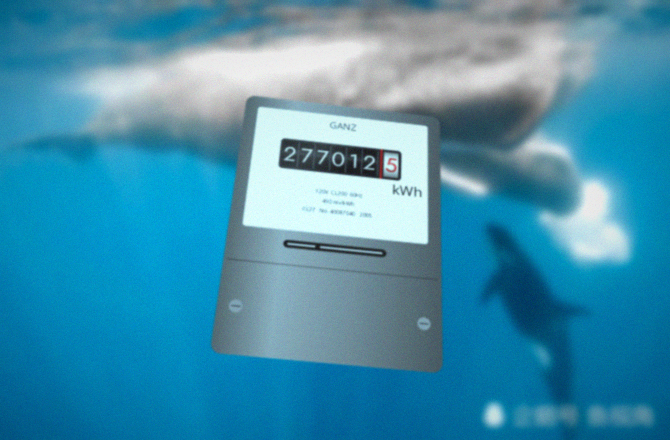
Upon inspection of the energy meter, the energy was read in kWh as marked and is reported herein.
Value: 277012.5 kWh
